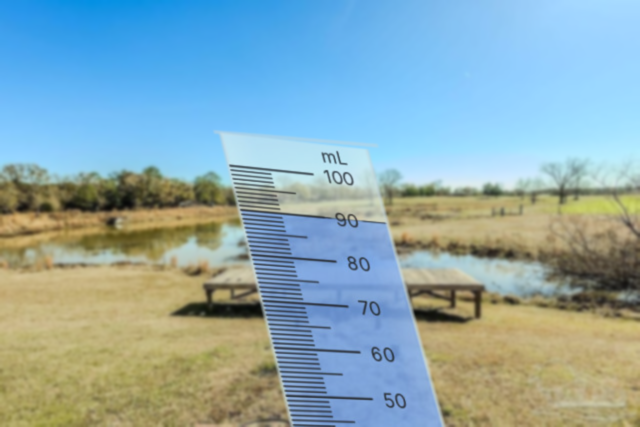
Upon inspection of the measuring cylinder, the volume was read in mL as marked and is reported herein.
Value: 90 mL
